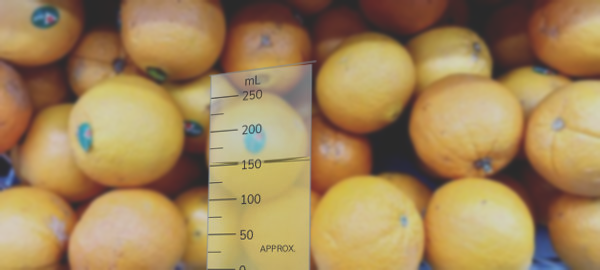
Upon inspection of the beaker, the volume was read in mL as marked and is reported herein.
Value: 150 mL
